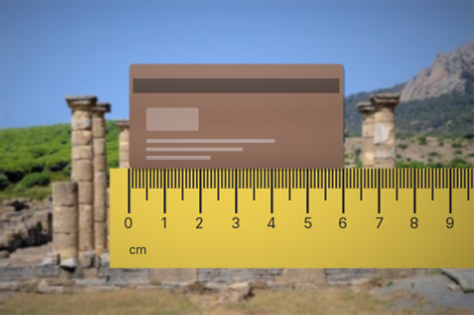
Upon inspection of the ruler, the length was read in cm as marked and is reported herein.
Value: 6 cm
